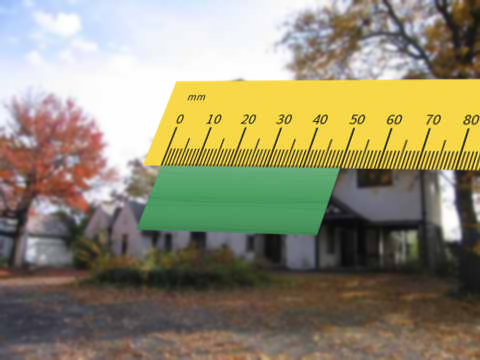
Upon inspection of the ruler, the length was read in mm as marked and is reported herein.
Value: 50 mm
